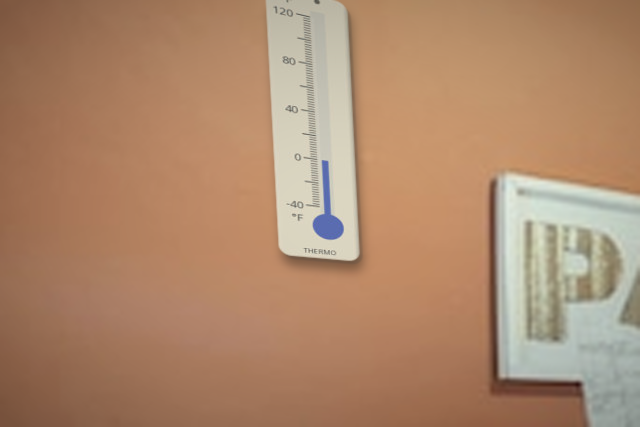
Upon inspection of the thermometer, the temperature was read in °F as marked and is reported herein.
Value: 0 °F
